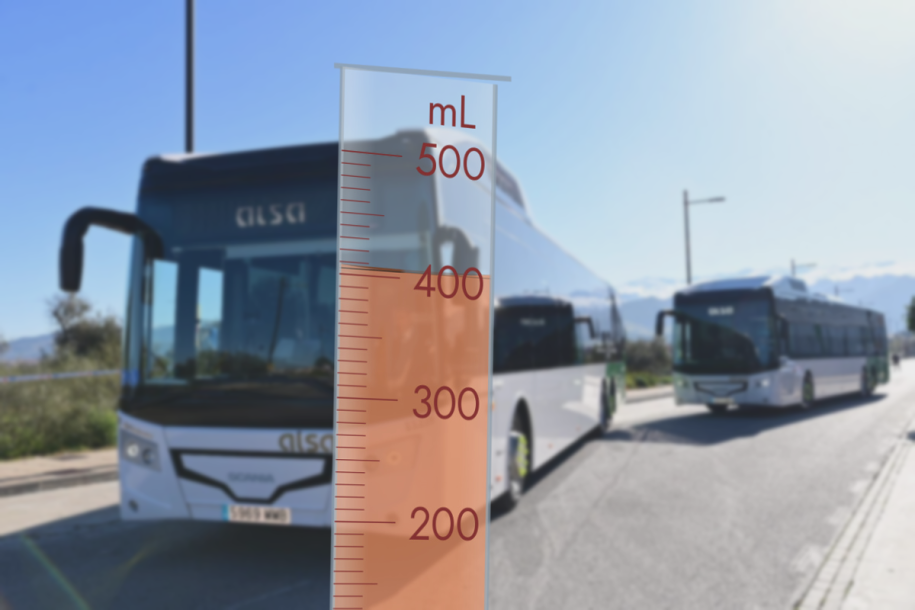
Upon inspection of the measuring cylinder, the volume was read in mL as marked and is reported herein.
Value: 405 mL
